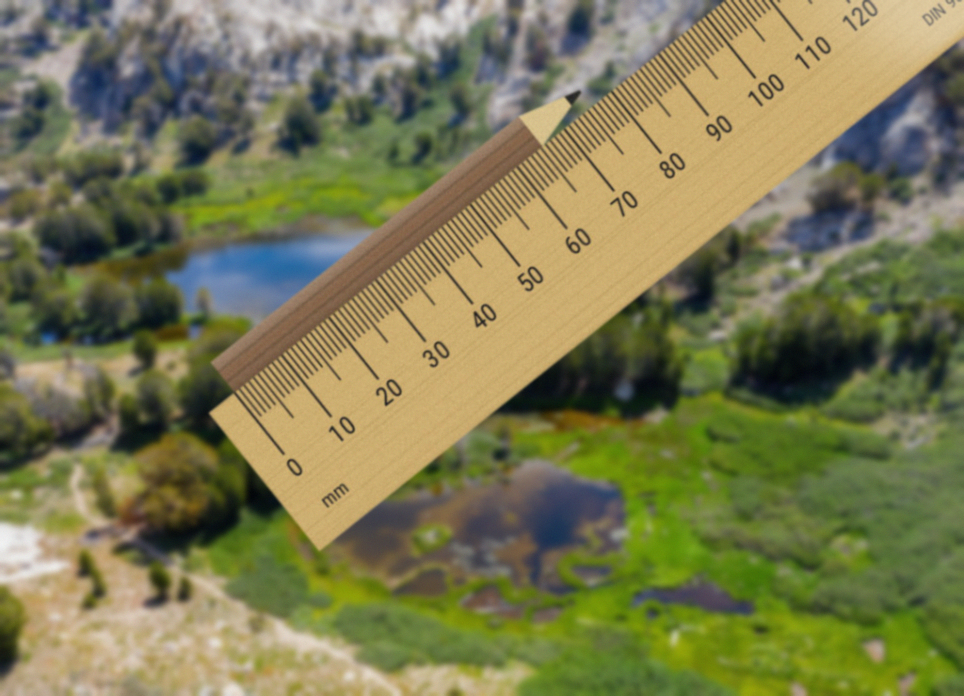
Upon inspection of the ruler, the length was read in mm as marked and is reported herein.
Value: 76 mm
